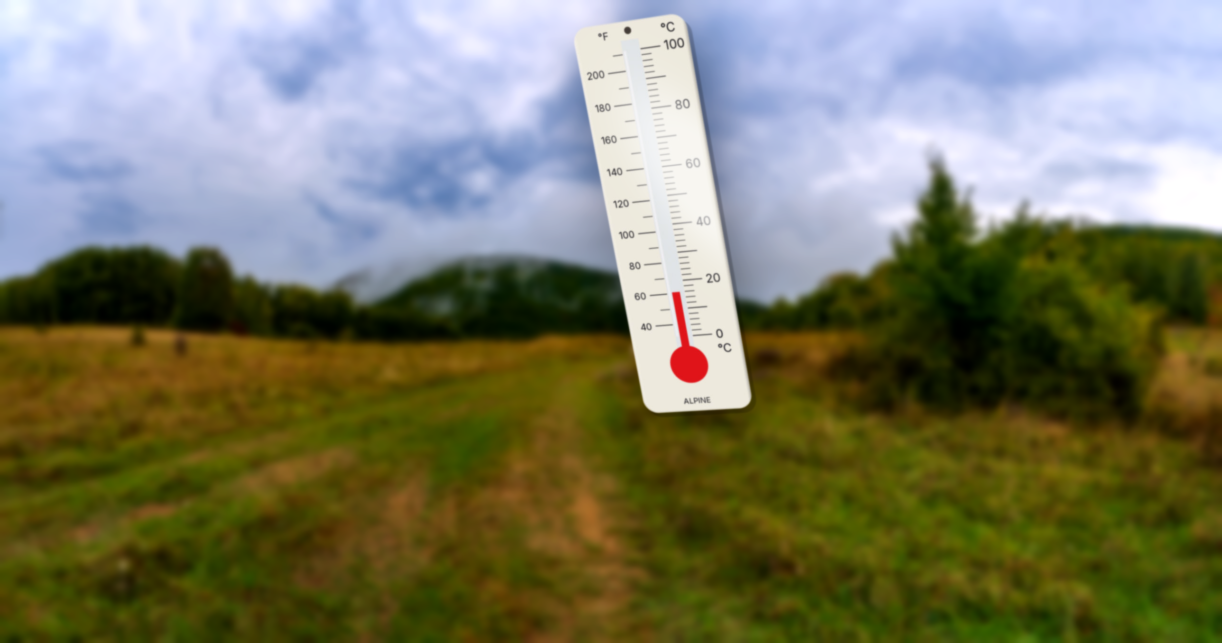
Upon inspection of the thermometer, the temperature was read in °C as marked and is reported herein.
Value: 16 °C
